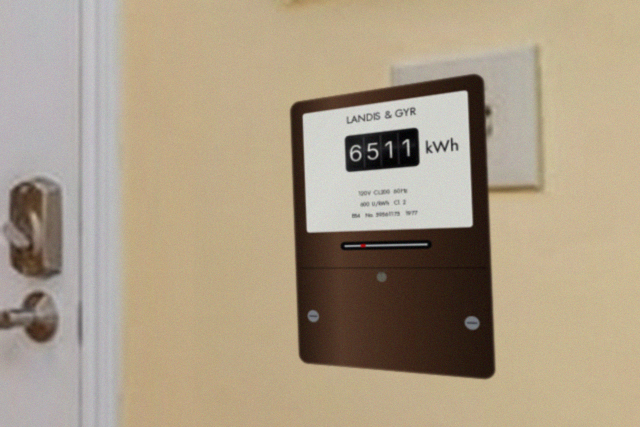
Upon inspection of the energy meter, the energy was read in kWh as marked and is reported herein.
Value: 6511 kWh
